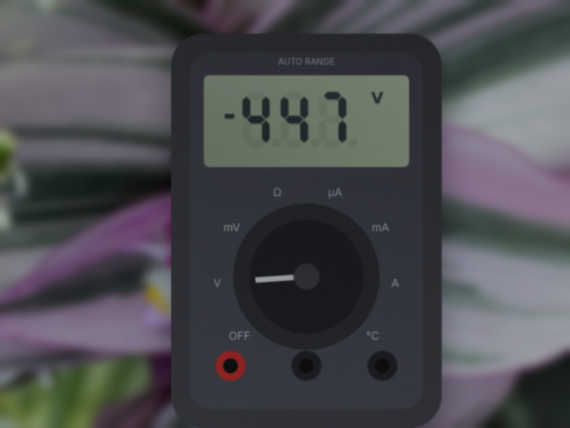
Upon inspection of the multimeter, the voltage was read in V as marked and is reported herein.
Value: -447 V
